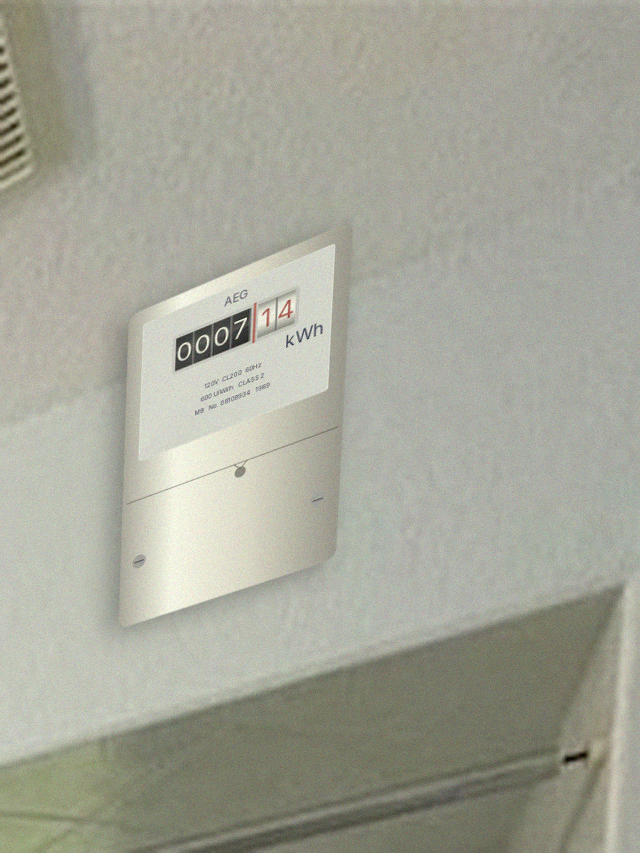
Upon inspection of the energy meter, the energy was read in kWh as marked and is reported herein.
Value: 7.14 kWh
